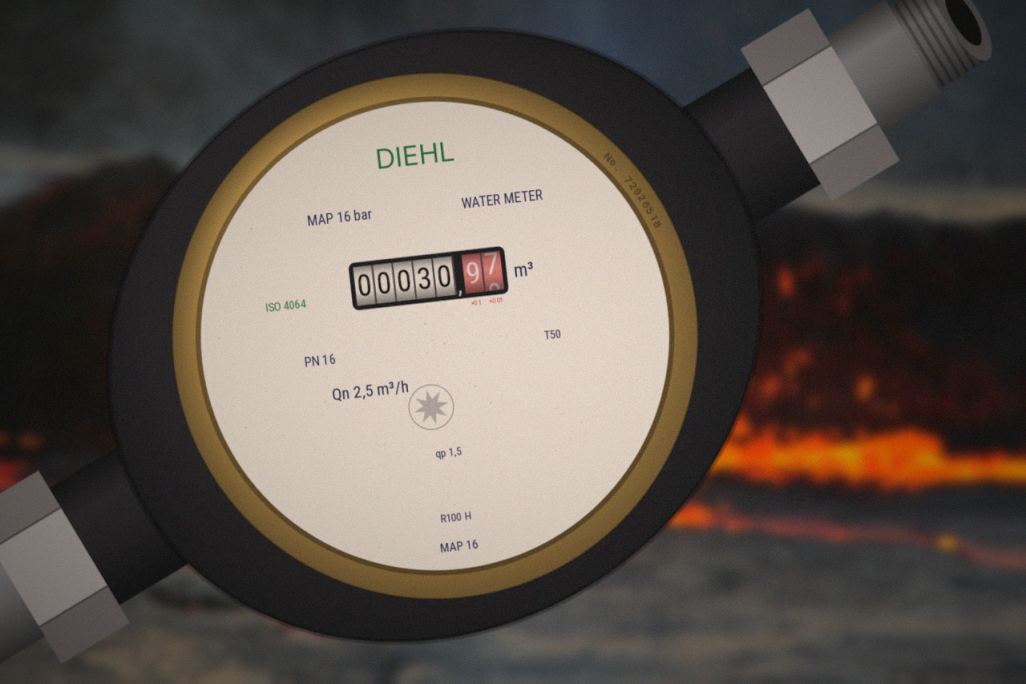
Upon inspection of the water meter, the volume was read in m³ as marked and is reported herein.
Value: 30.97 m³
